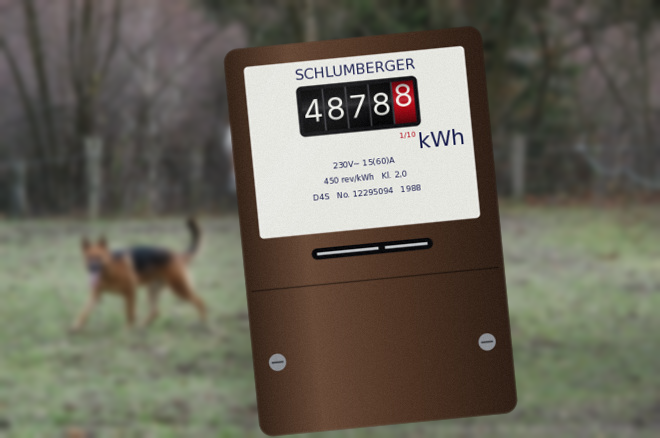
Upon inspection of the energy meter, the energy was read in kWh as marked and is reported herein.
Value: 4878.8 kWh
